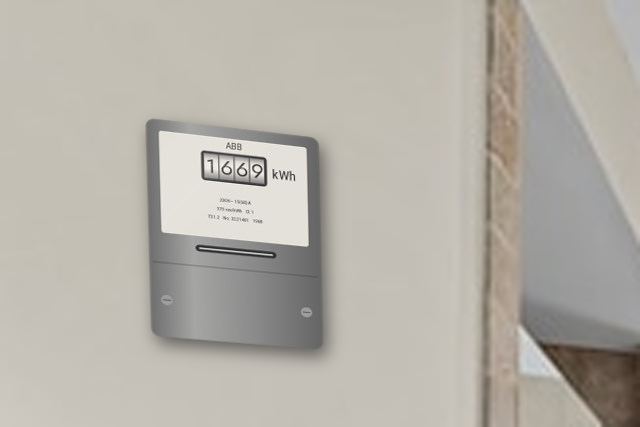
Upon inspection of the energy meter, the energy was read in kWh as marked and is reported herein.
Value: 1669 kWh
